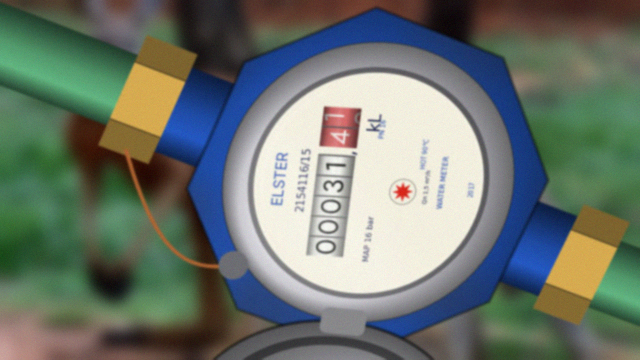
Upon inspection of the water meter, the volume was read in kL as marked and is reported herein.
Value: 31.41 kL
